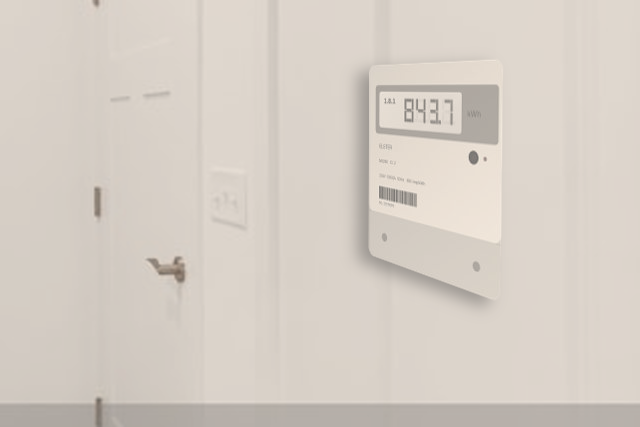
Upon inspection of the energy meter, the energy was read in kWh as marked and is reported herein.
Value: 843.7 kWh
